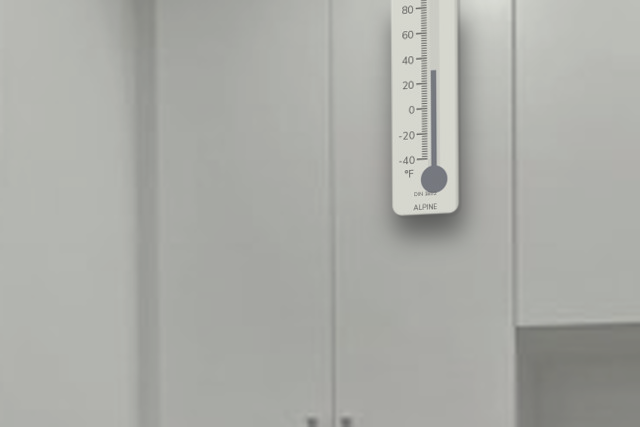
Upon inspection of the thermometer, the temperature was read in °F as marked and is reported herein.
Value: 30 °F
